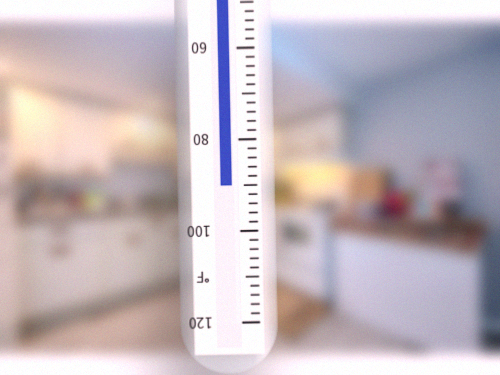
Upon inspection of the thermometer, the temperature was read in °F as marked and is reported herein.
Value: 90 °F
